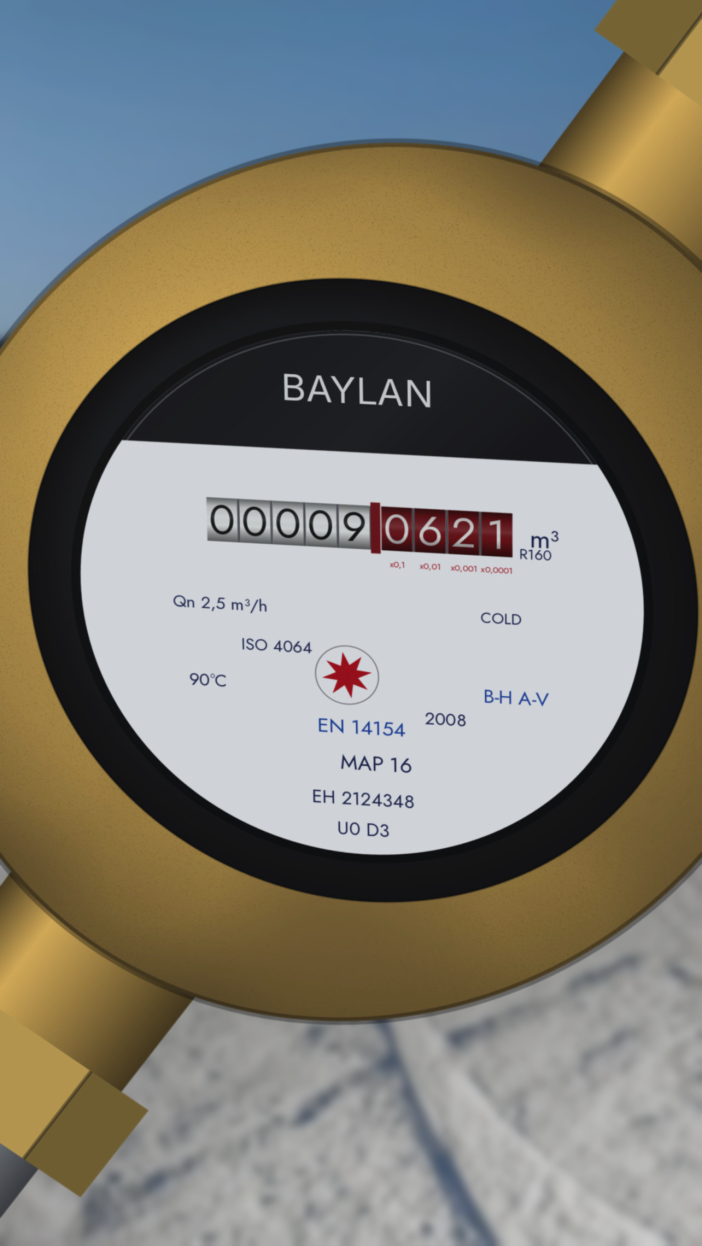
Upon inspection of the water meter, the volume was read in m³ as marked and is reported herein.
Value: 9.0621 m³
